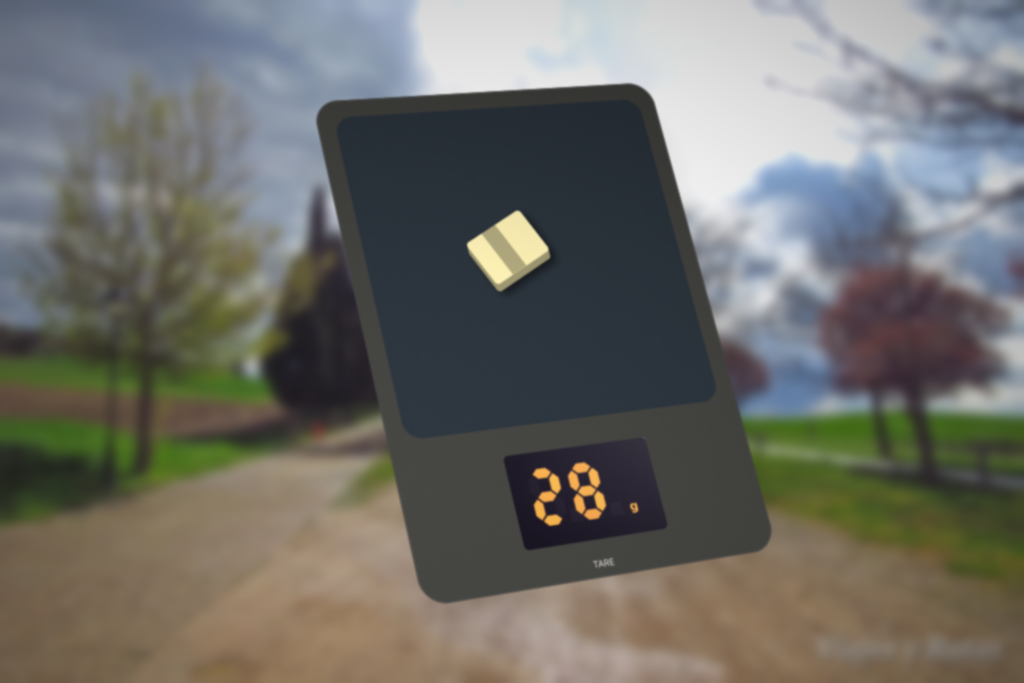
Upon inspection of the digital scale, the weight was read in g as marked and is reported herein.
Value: 28 g
